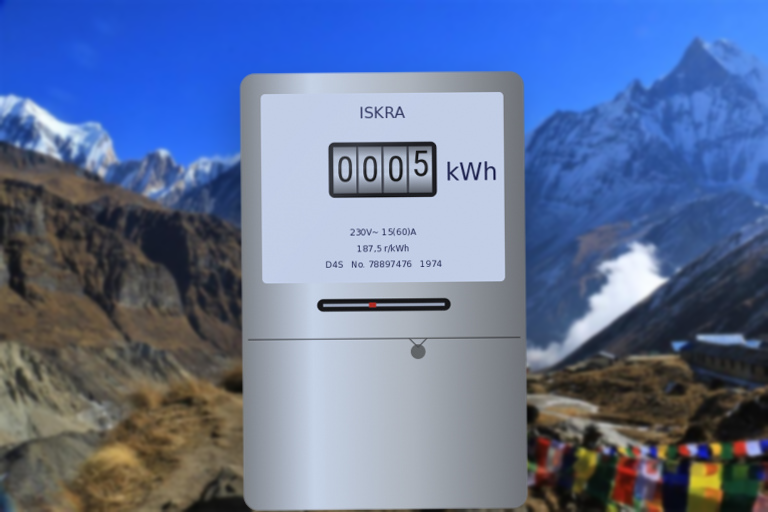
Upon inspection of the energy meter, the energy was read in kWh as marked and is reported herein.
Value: 5 kWh
